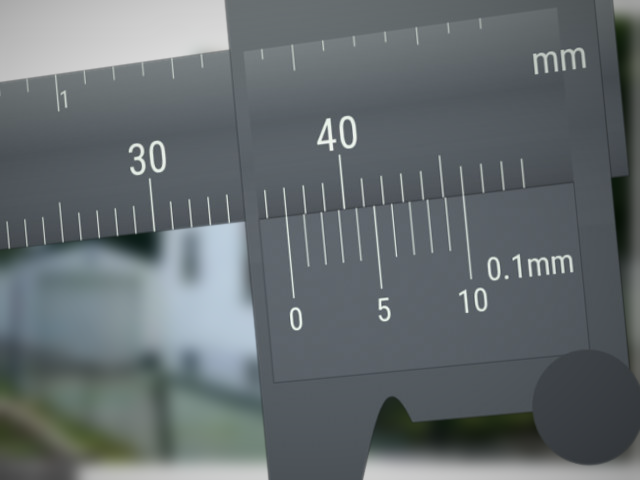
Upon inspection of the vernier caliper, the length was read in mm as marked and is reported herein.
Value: 37.0 mm
